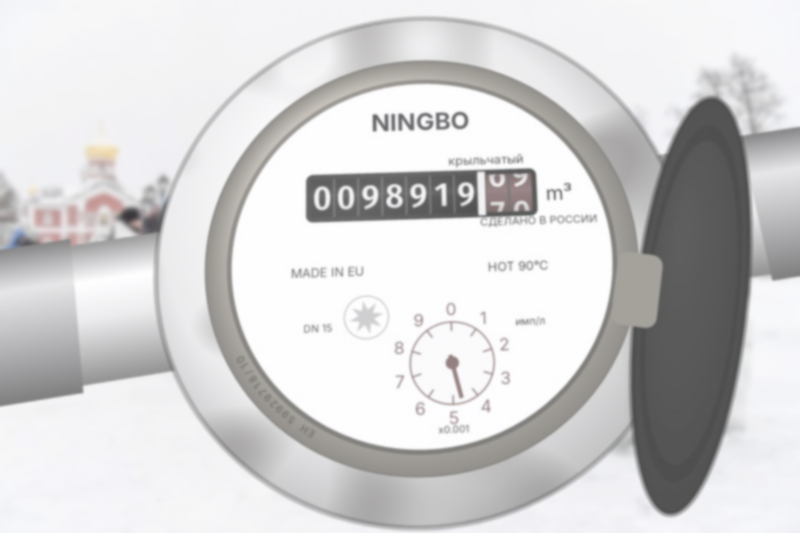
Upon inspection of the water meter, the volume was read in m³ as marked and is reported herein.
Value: 98919.694 m³
